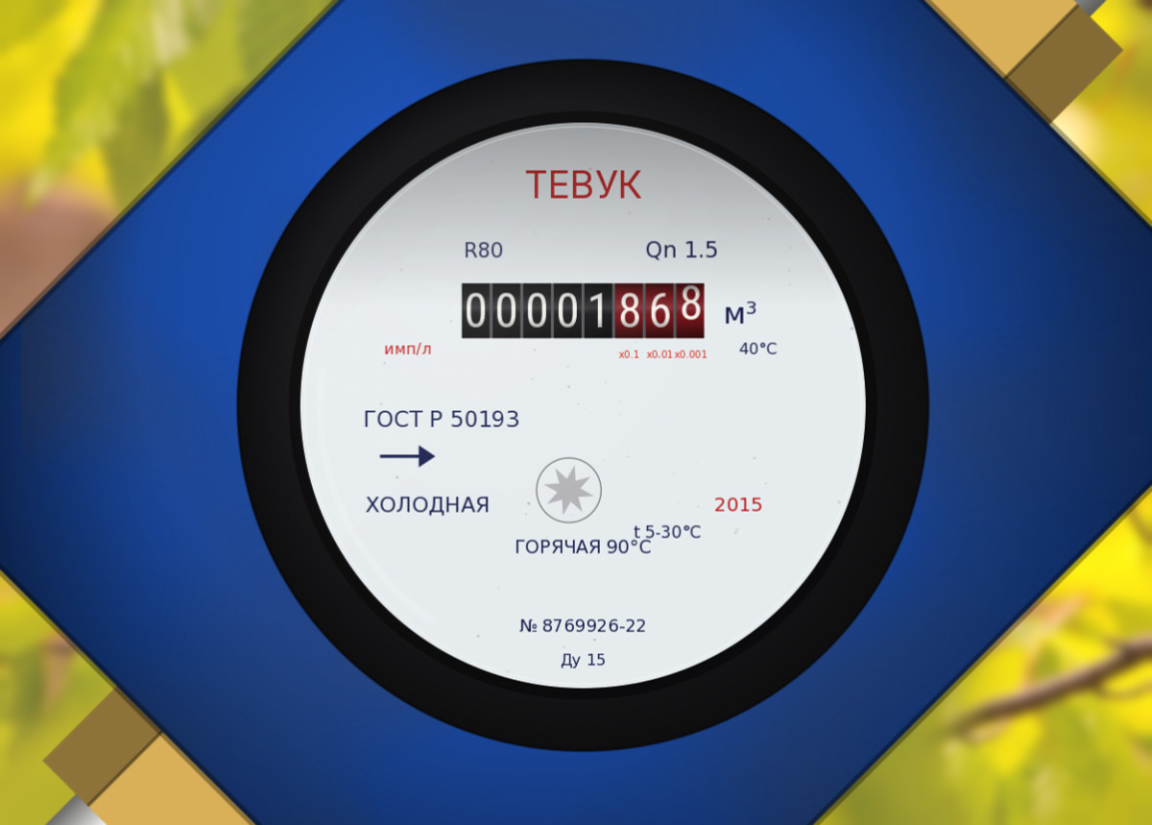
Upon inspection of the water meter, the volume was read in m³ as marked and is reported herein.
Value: 1.868 m³
